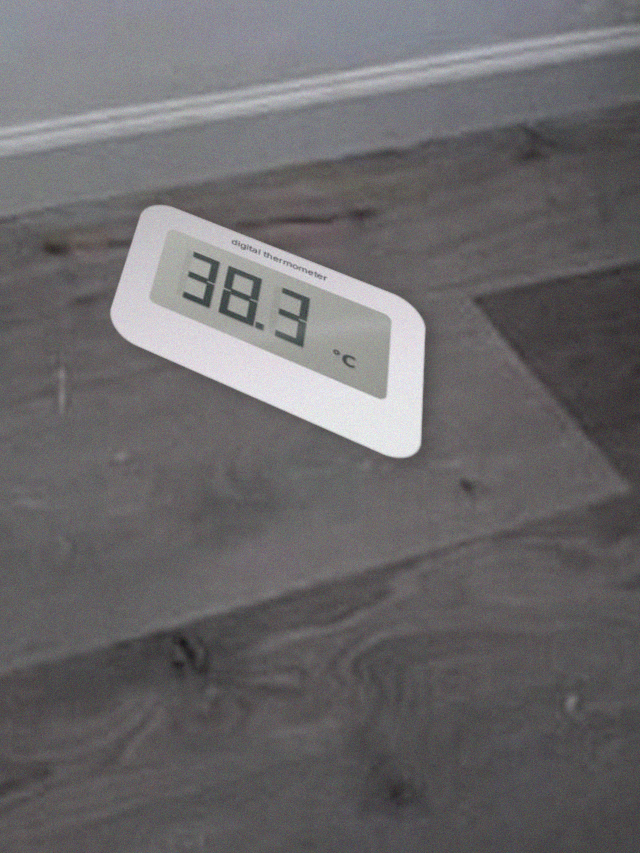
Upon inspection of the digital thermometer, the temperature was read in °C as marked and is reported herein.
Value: 38.3 °C
